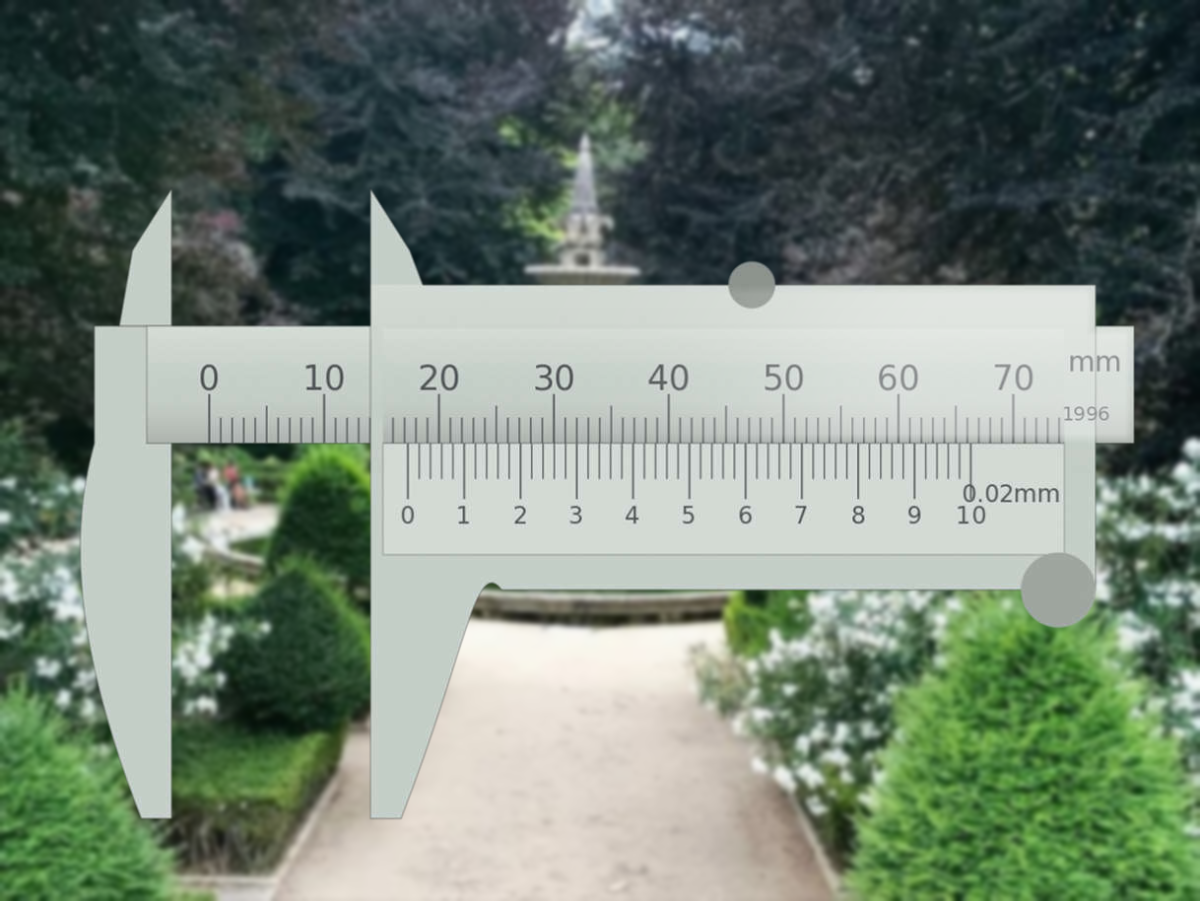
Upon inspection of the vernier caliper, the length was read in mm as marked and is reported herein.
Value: 17.3 mm
